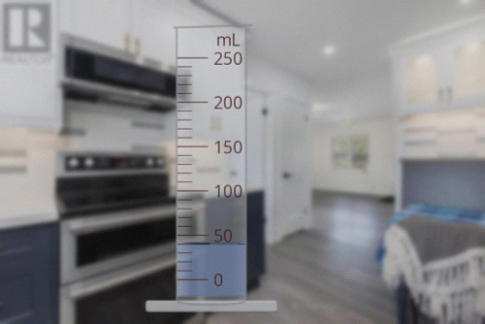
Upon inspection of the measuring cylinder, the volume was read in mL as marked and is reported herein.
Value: 40 mL
